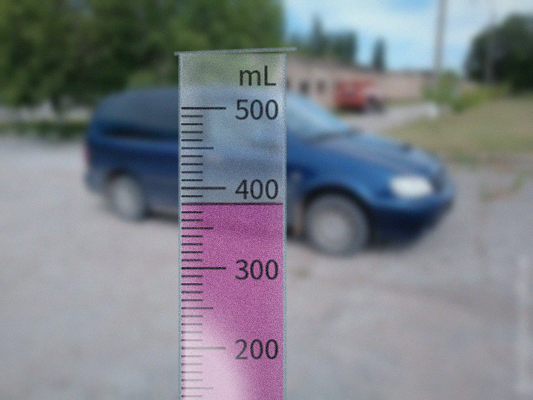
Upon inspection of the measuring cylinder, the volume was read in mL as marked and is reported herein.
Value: 380 mL
